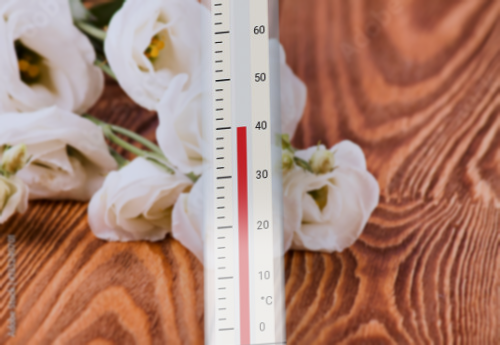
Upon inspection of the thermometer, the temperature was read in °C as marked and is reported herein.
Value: 40 °C
